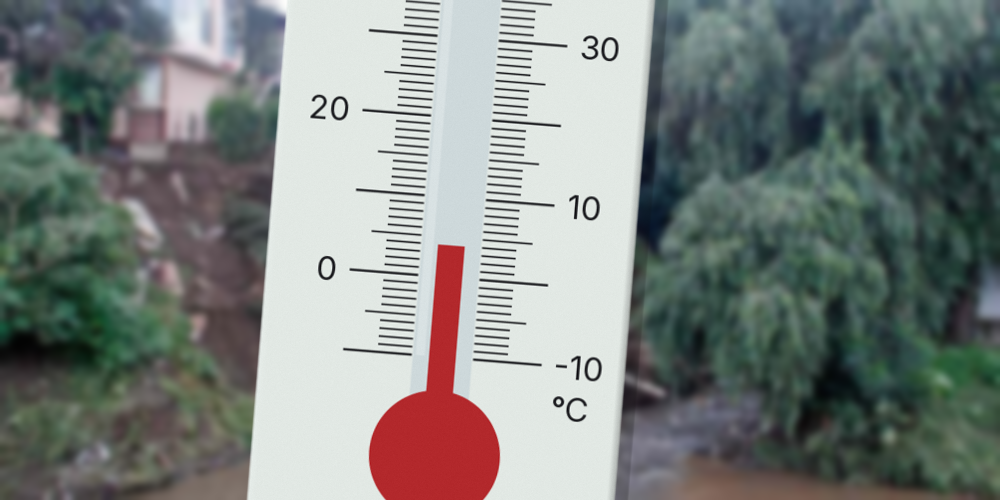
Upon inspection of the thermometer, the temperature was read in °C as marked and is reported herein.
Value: 4 °C
